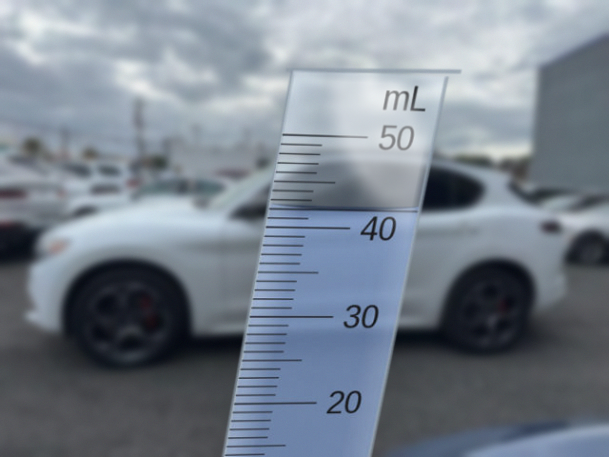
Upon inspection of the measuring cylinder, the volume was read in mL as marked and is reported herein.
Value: 42 mL
